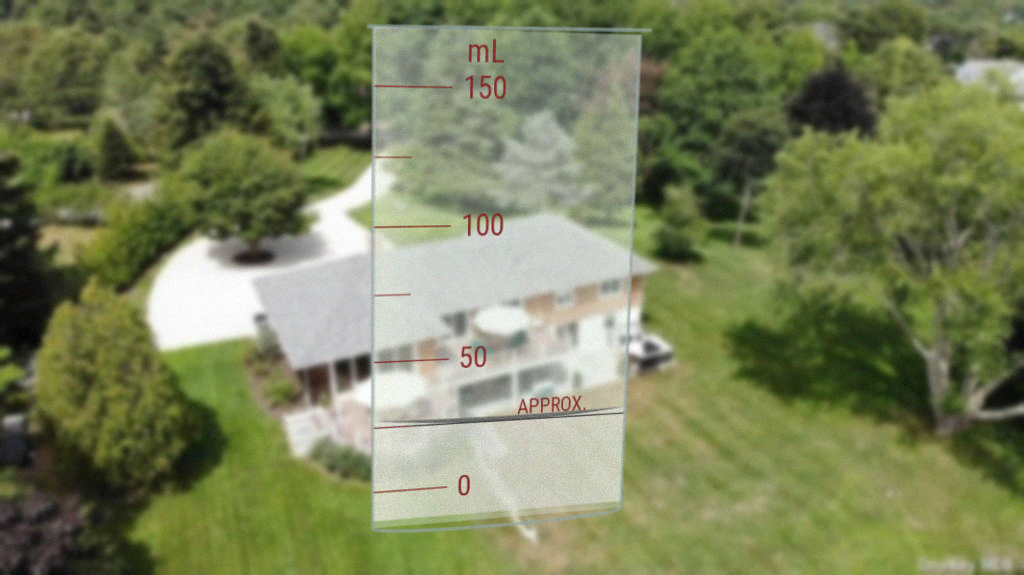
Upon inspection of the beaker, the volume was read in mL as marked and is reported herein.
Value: 25 mL
